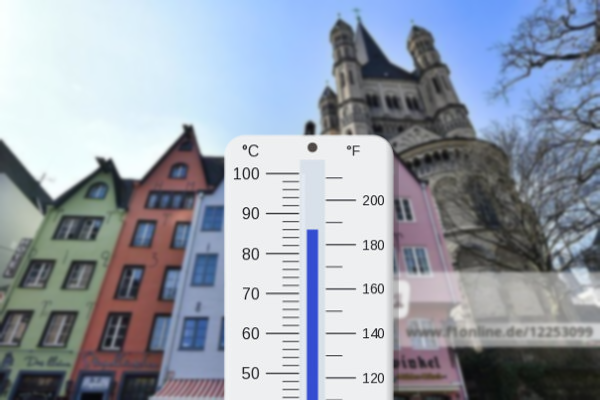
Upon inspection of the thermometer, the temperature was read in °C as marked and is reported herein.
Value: 86 °C
